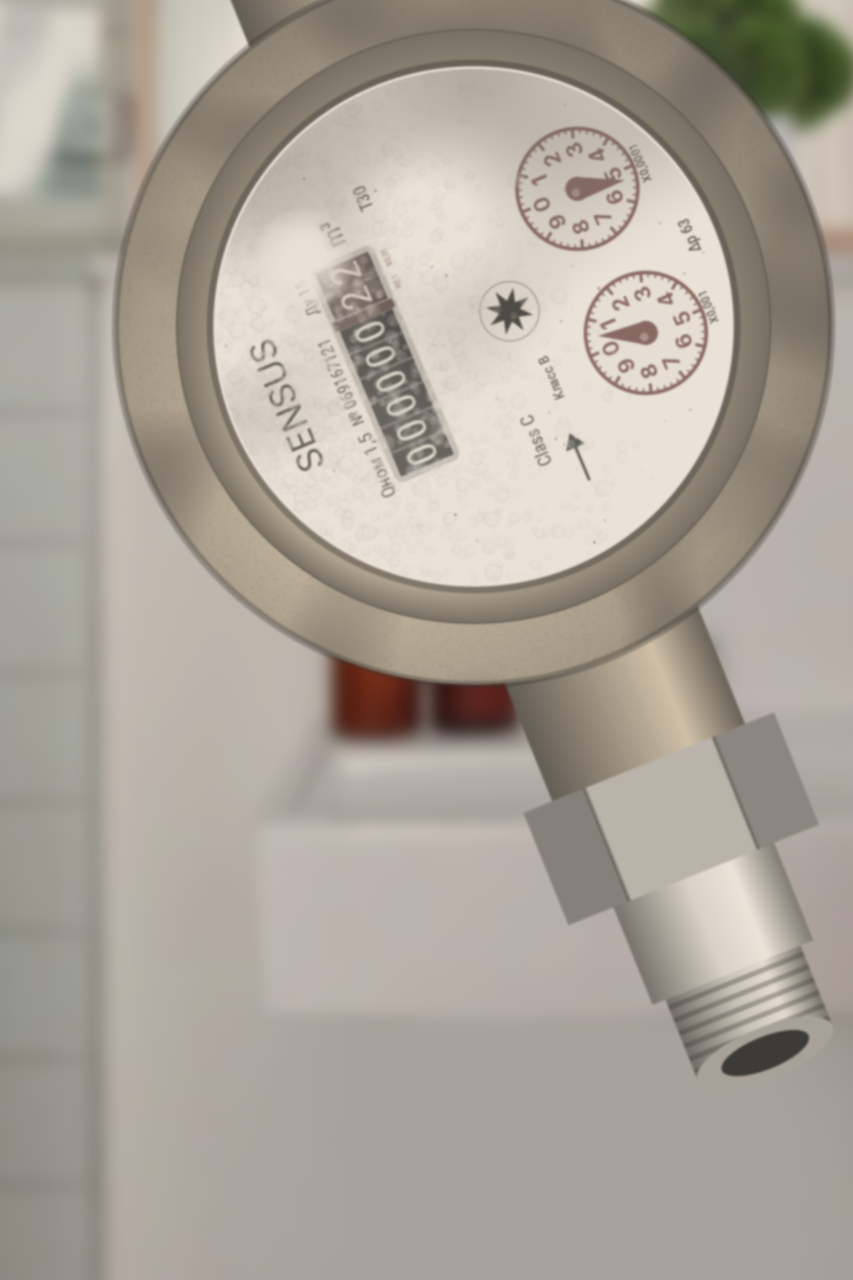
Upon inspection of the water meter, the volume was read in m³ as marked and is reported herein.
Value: 0.2205 m³
